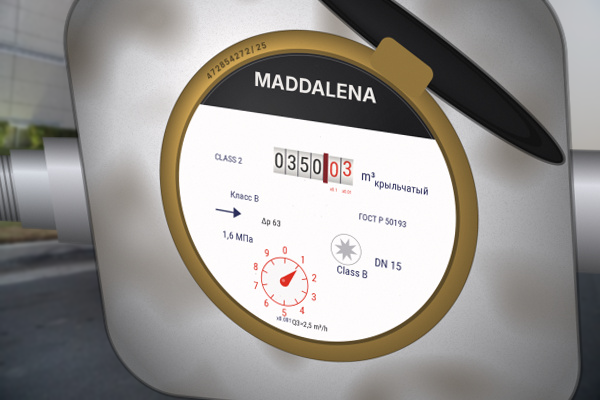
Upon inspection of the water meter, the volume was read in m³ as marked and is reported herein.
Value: 350.031 m³
